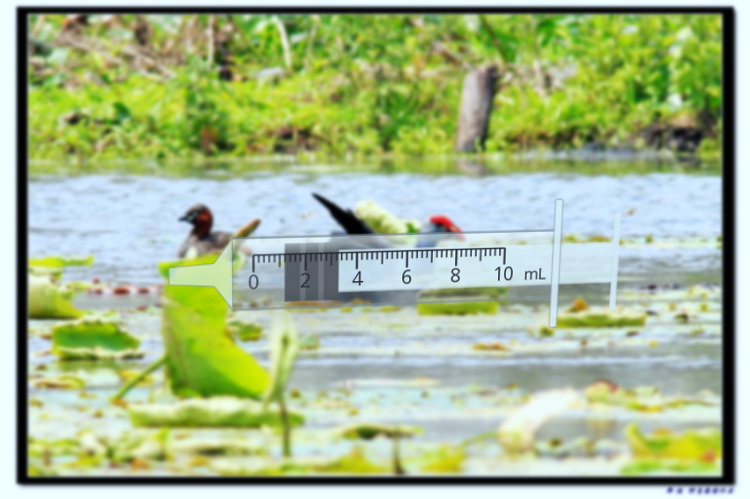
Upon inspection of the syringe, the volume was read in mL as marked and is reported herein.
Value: 1.2 mL
